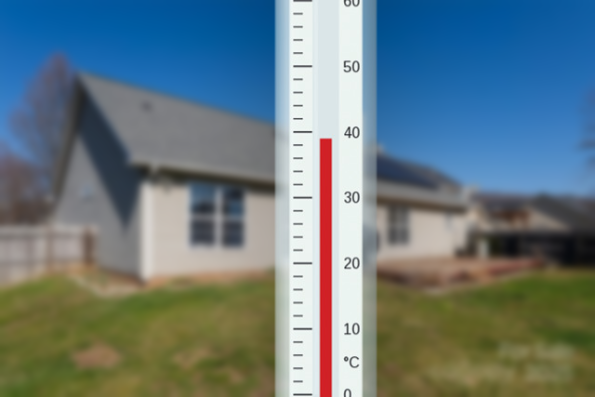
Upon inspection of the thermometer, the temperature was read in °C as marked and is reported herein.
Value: 39 °C
